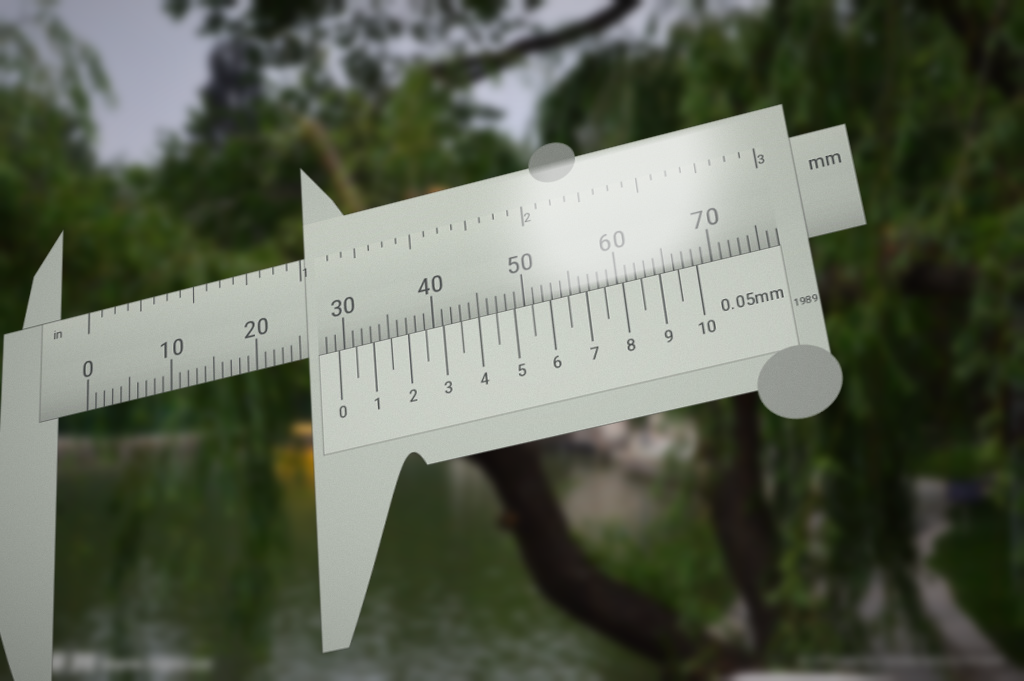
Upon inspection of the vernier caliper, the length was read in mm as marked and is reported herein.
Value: 29.4 mm
